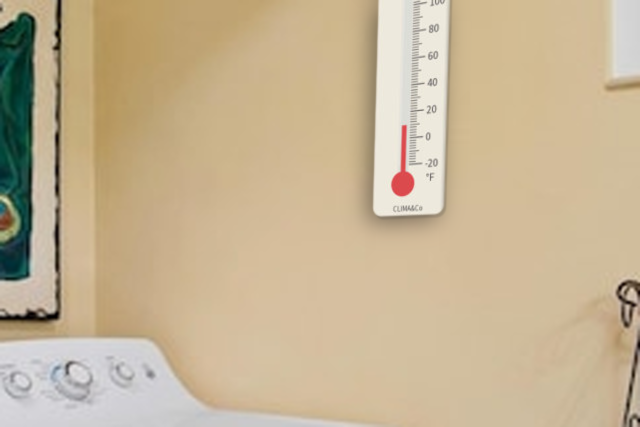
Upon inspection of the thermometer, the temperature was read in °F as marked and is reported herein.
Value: 10 °F
